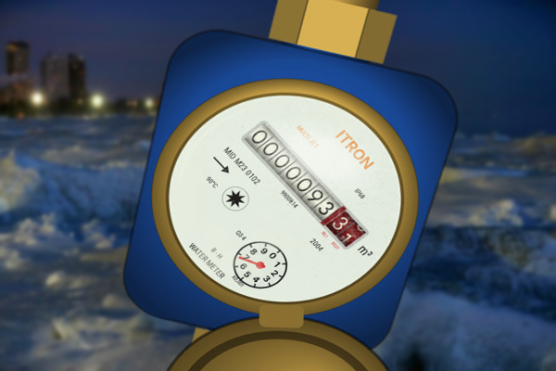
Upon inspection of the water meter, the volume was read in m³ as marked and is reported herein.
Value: 93.306 m³
